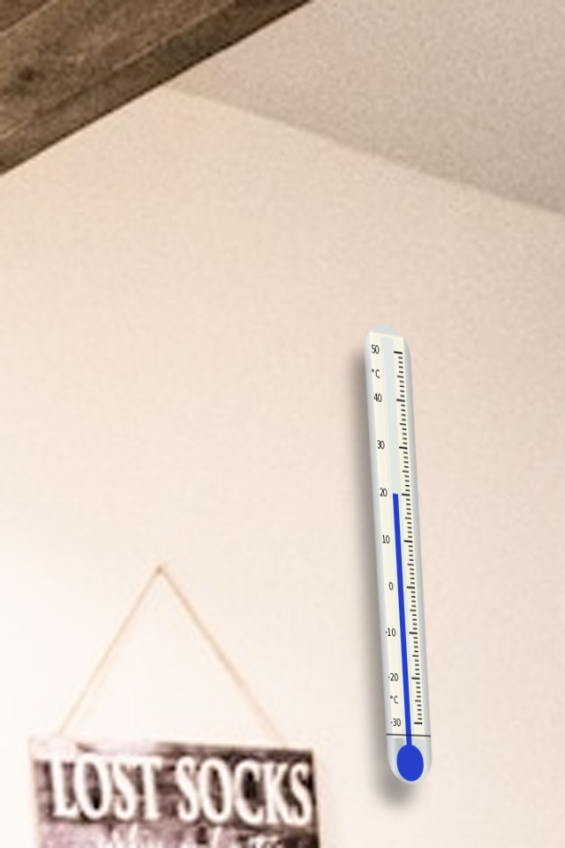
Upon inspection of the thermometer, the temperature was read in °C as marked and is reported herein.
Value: 20 °C
